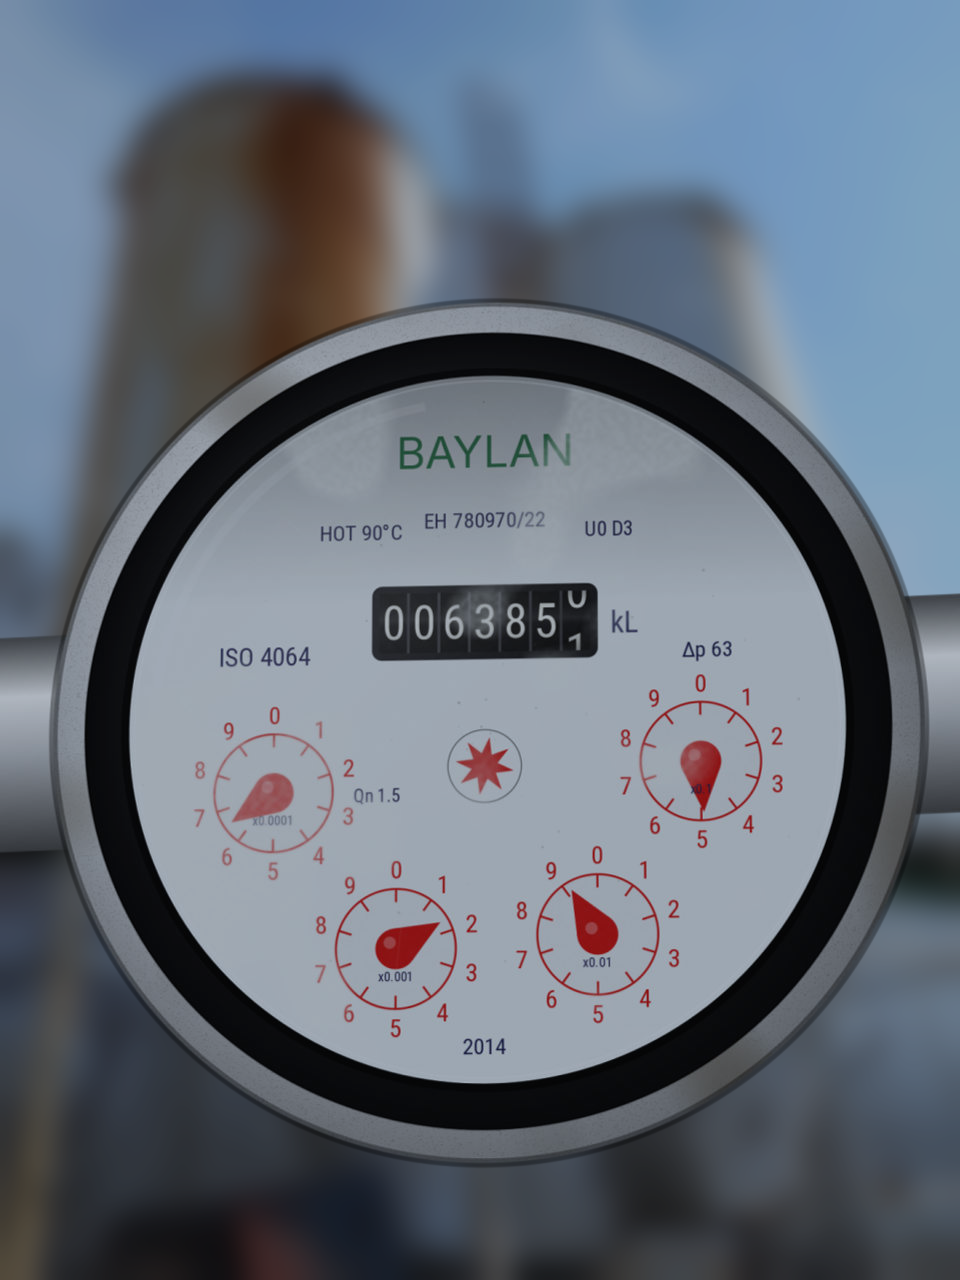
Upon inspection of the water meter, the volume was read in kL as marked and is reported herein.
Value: 63850.4916 kL
